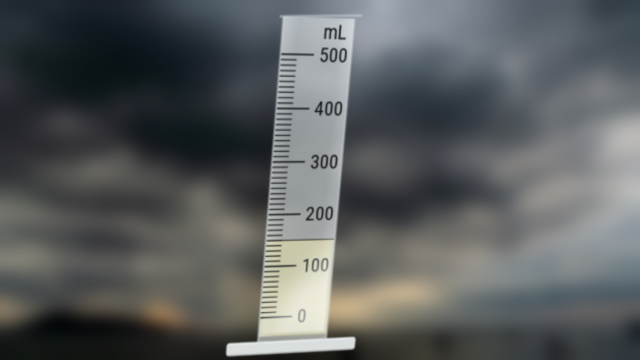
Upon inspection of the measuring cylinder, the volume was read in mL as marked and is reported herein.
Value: 150 mL
